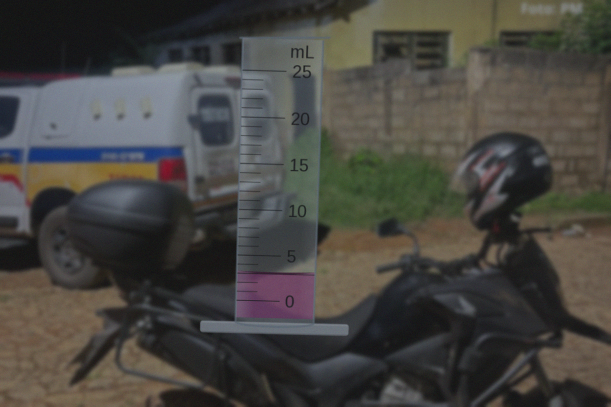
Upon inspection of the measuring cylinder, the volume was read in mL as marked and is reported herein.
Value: 3 mL
